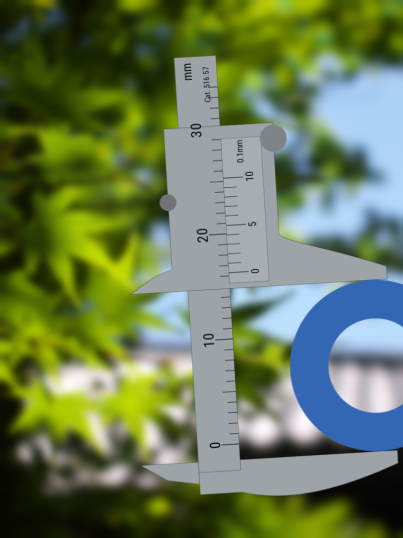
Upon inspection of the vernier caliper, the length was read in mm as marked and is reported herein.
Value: 16.3 mm
